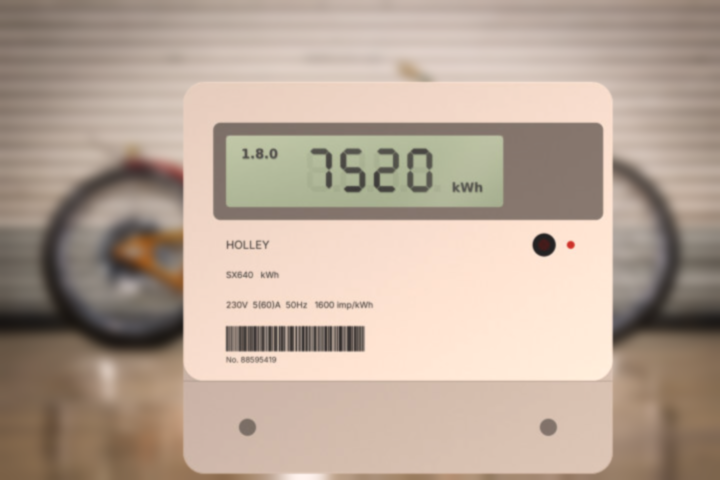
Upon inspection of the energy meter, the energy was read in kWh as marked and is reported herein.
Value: 7520 kWh
